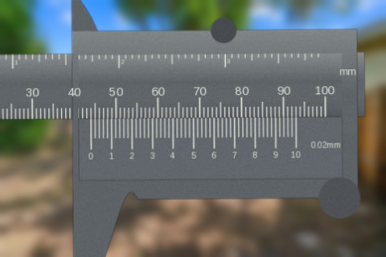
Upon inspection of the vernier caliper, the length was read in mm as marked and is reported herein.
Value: 44.0 mm
